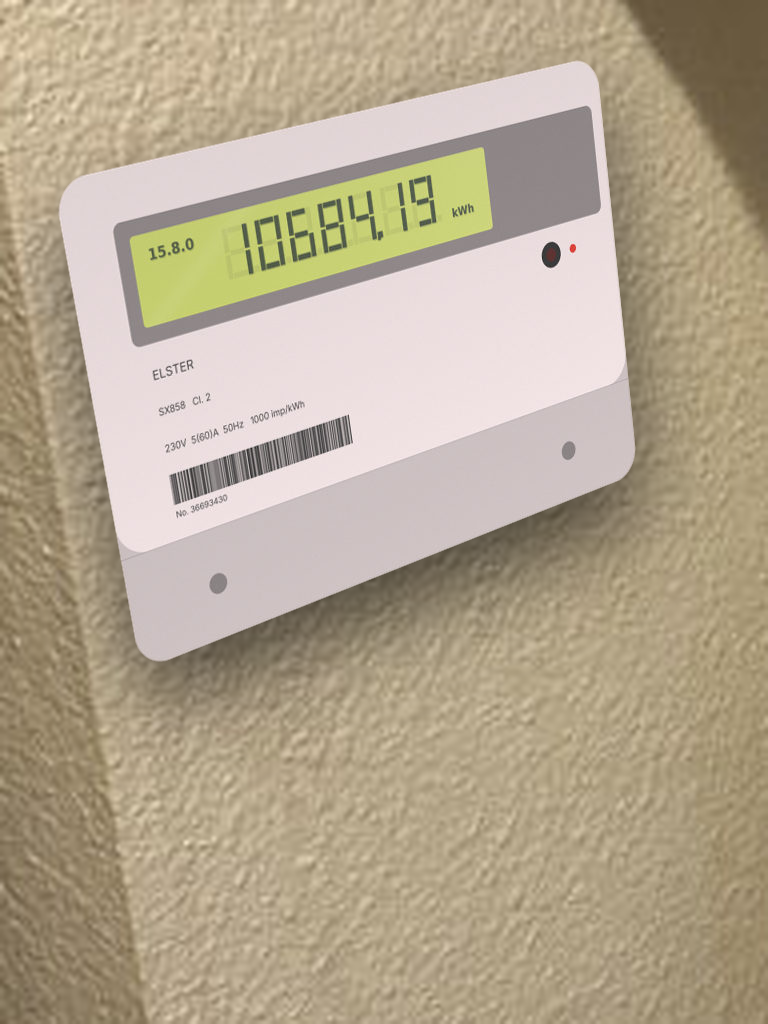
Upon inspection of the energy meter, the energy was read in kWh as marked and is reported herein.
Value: 10684.19 kWh
